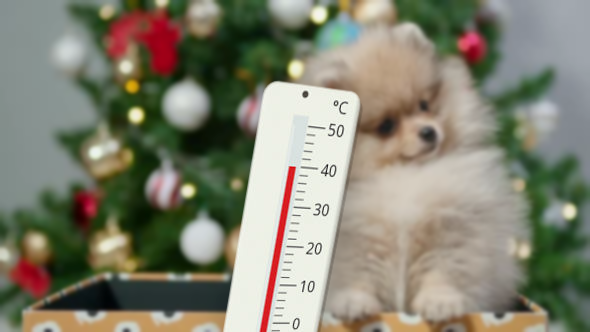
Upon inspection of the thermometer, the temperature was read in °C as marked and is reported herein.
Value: 40 °C
